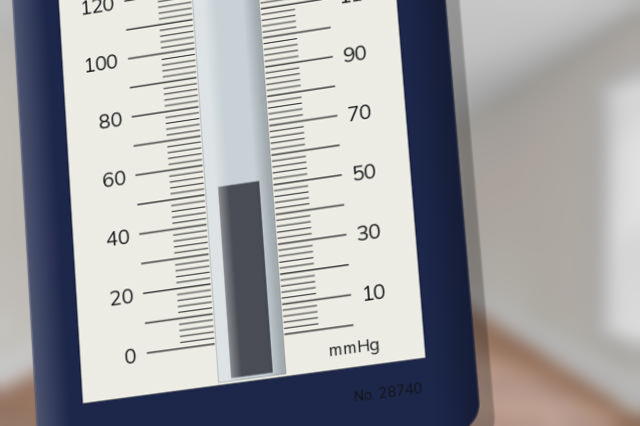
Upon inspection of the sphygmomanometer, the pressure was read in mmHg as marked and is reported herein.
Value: 52 mmHg
